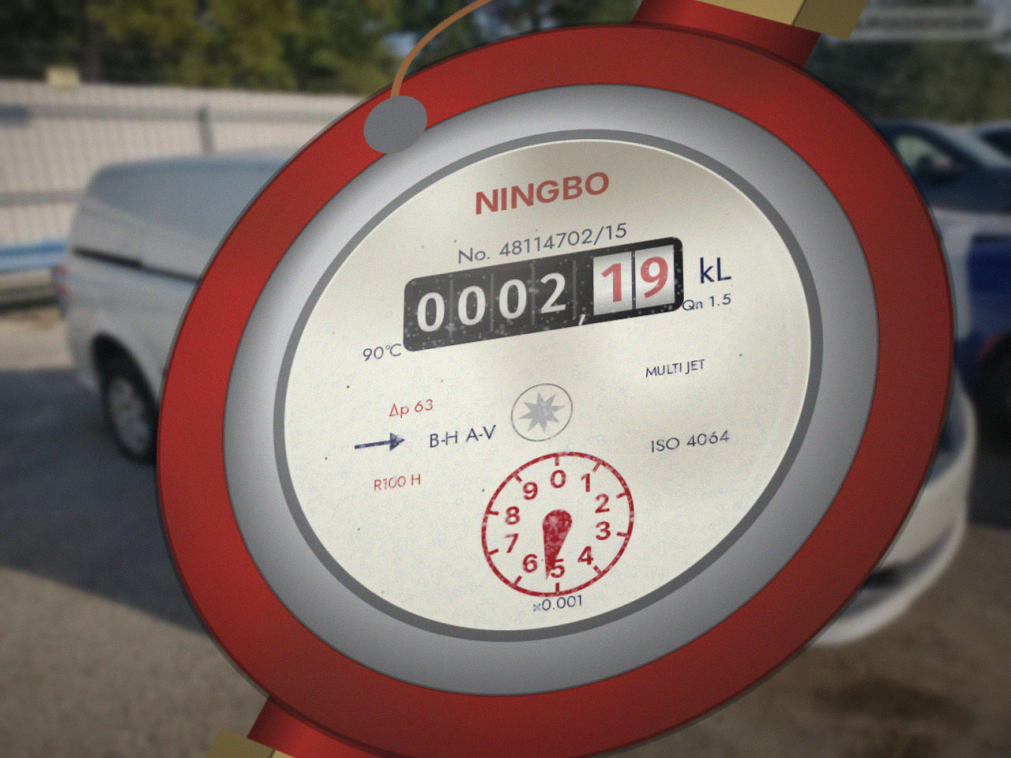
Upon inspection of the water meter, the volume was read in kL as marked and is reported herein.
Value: 2.195 kL
